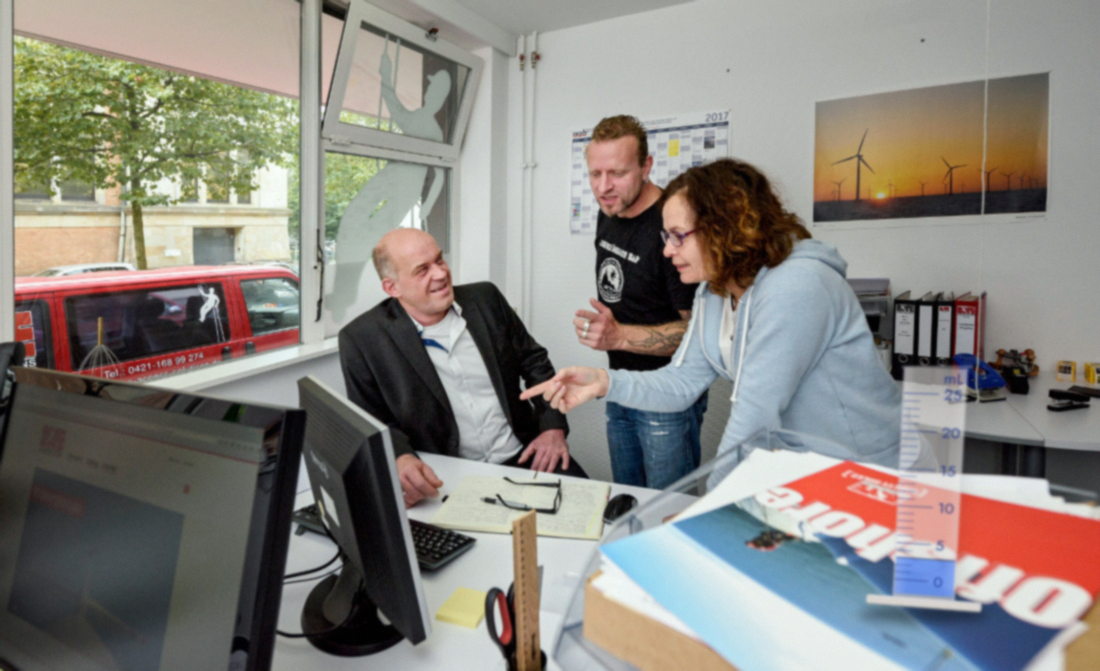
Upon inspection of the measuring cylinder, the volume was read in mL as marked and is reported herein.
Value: 3 mL
